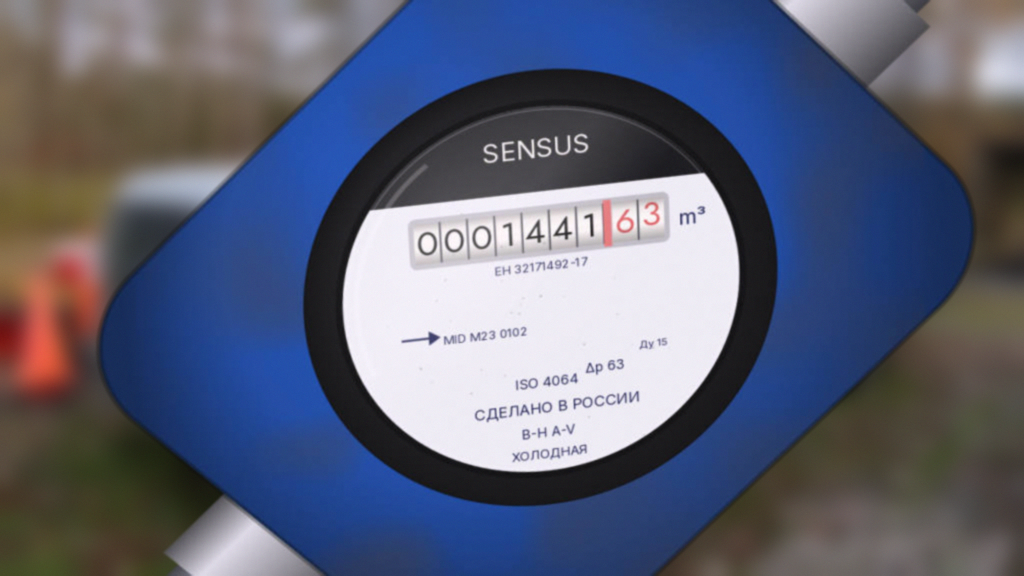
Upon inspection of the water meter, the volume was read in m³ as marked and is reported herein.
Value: 1441.63 m³
